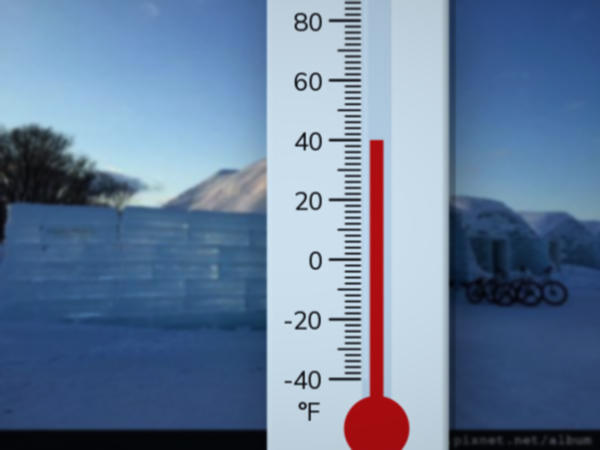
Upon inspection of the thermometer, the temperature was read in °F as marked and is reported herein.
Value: 40 °F
